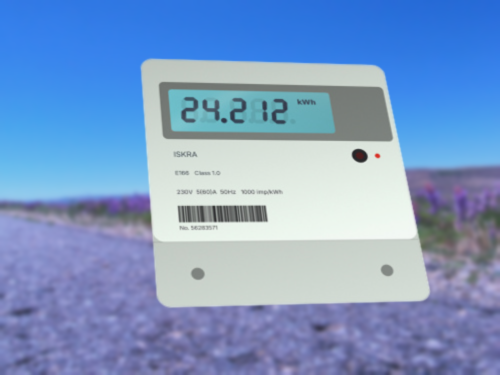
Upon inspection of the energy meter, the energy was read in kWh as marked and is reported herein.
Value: 24.212 kWh
